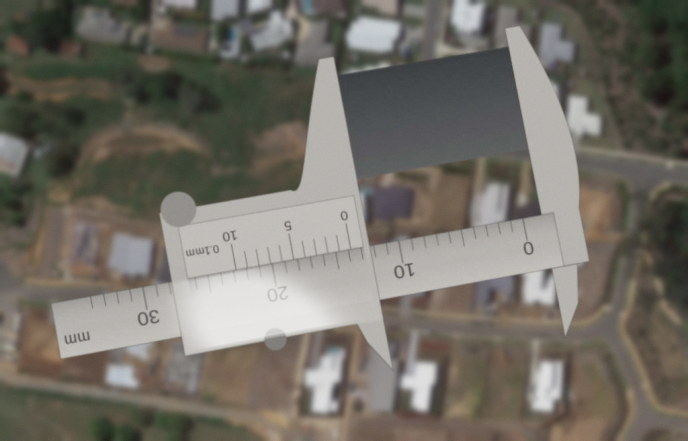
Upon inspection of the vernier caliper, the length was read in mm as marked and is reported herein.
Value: 13.8 mm
